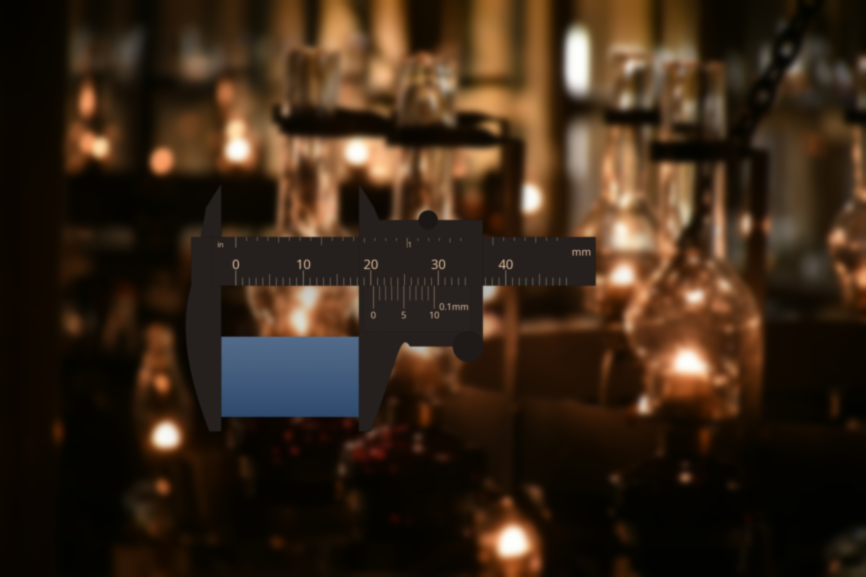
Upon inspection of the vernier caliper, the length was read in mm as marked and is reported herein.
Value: 20.4 mm
